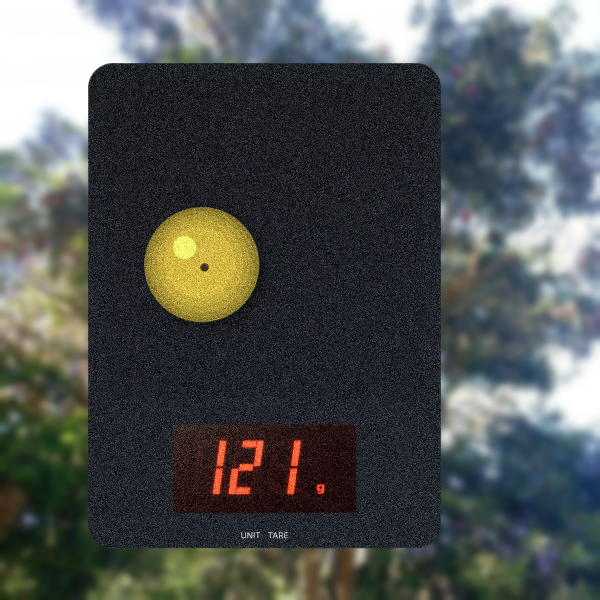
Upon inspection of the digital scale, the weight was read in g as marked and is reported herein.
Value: 121 g
